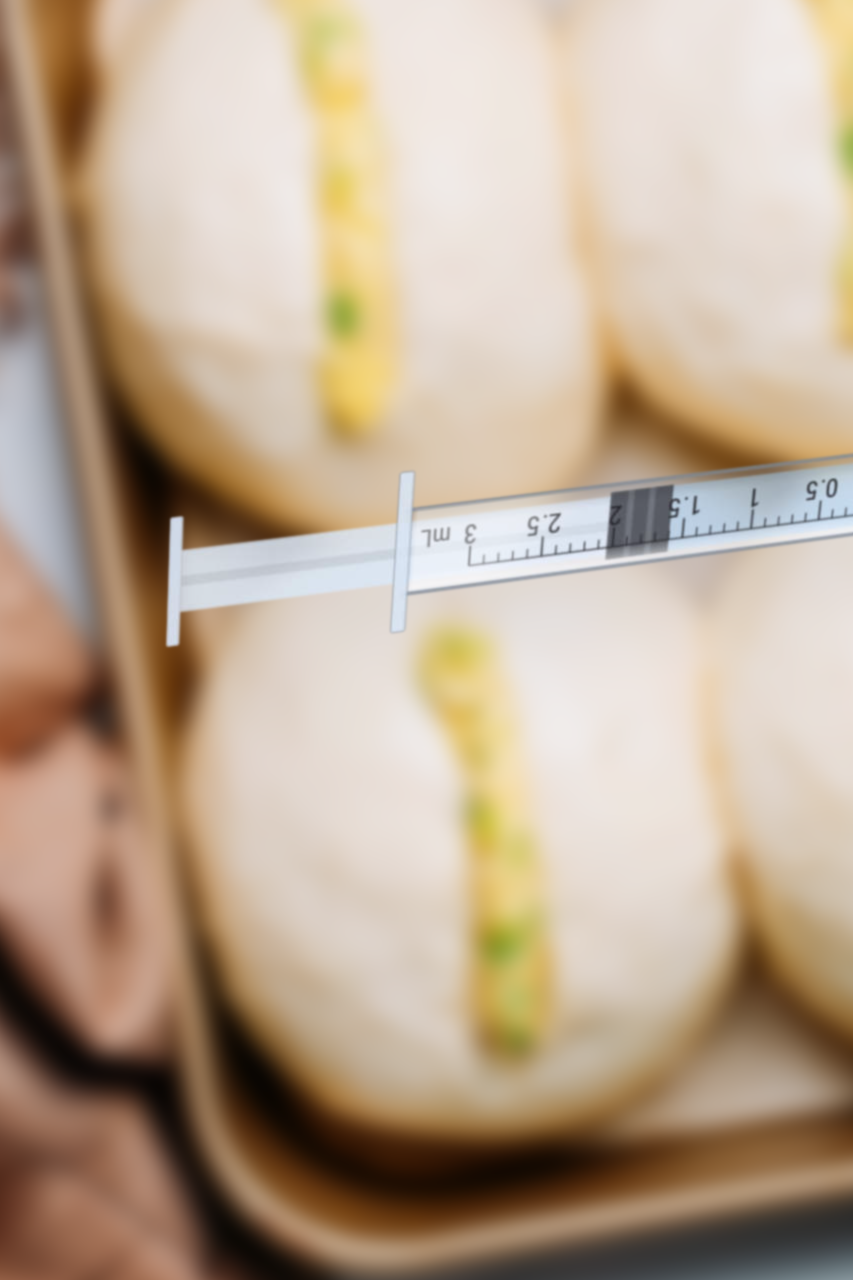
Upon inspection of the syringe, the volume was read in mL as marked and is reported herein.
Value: 1.6 mL
